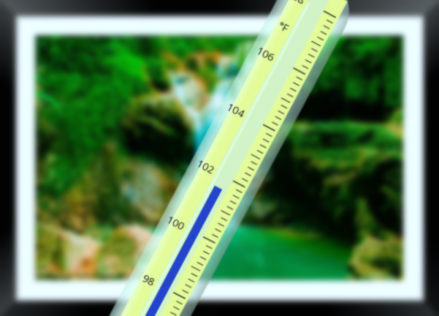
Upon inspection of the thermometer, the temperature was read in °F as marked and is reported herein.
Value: 101.6 °F
